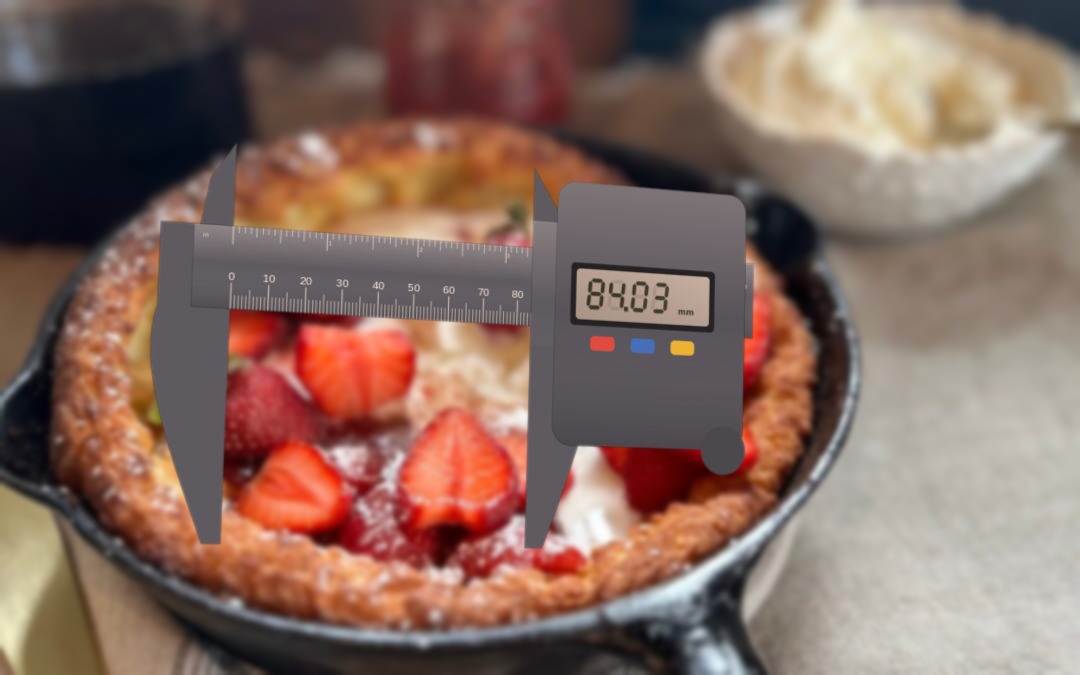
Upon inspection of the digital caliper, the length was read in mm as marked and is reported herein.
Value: 84.03 mm
